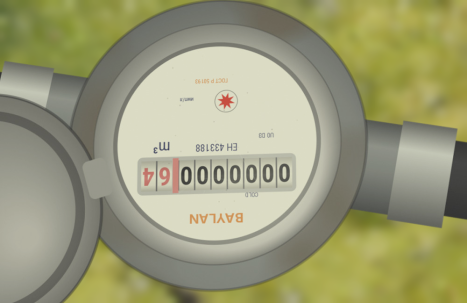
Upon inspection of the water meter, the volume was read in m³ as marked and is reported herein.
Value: 0.64 m³
